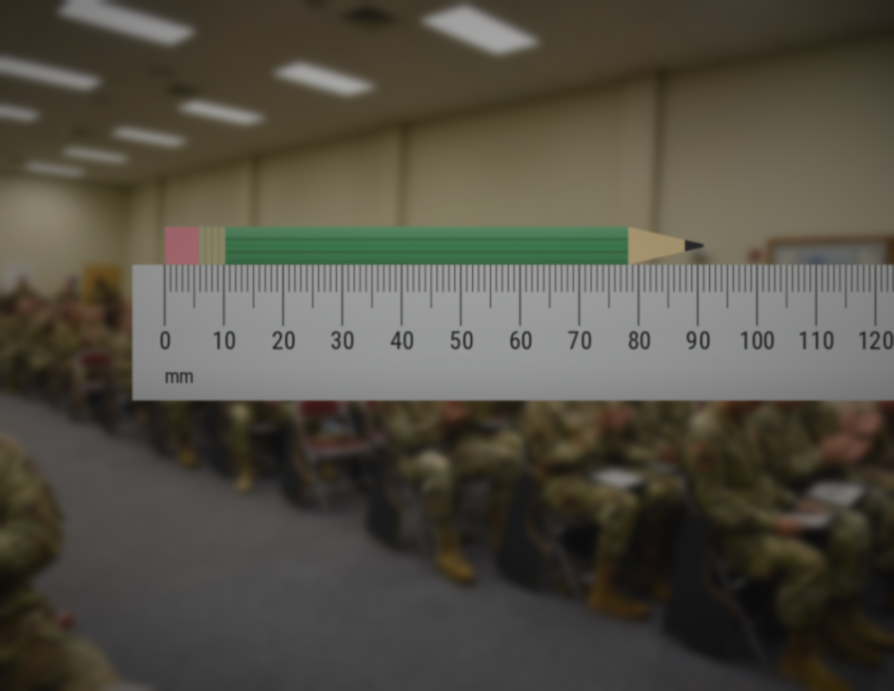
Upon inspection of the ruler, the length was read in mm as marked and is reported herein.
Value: 91 mm
